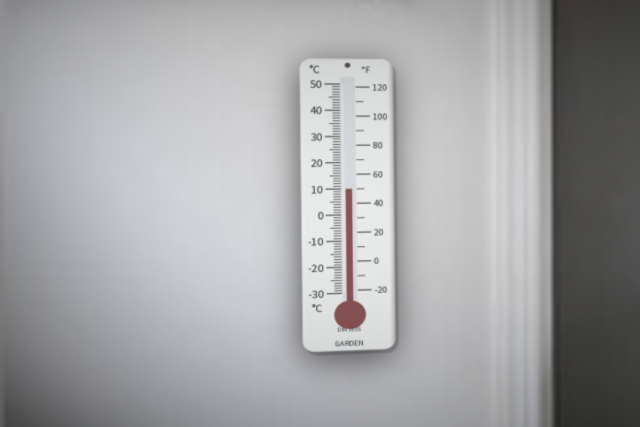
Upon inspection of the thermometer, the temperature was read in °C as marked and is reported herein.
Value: 10 °C
